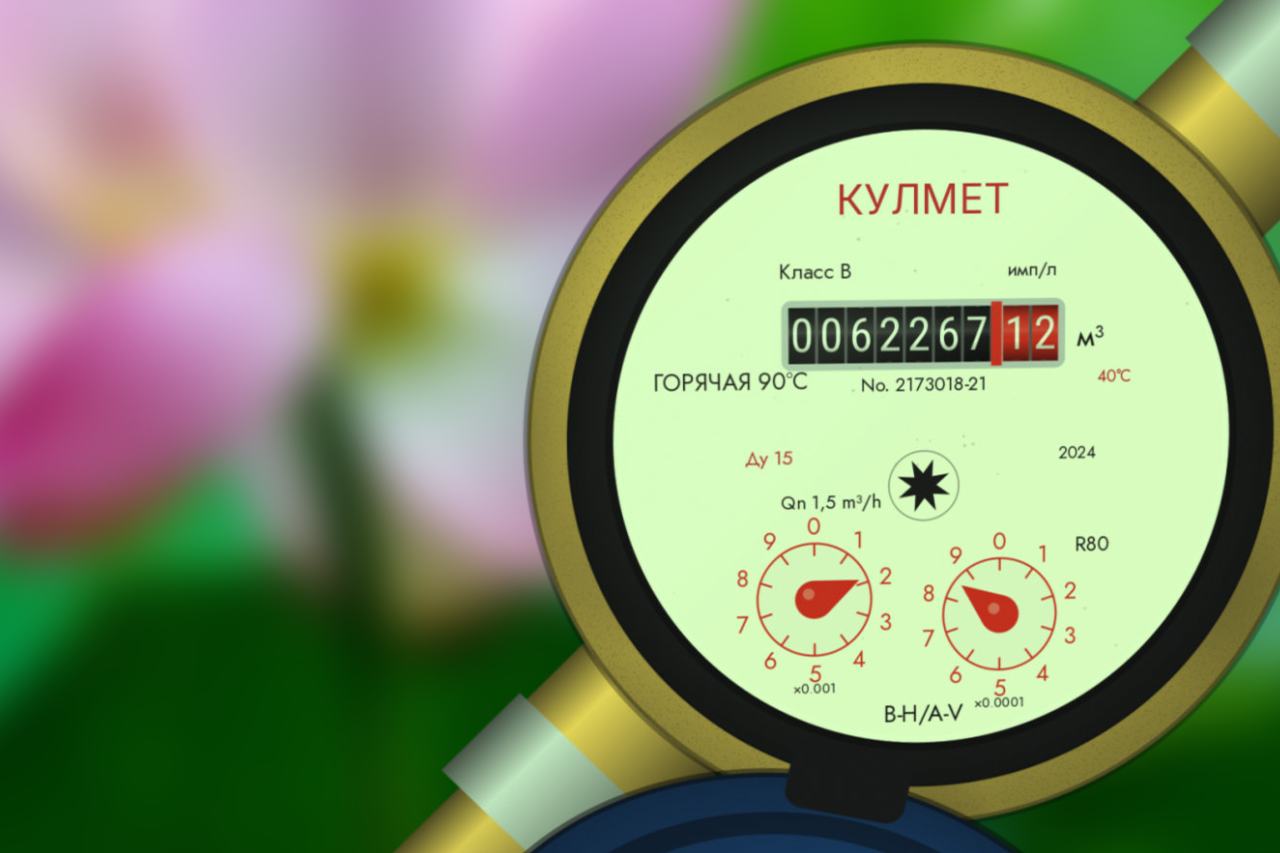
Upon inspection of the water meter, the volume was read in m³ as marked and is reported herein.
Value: 62267.1218 m³
